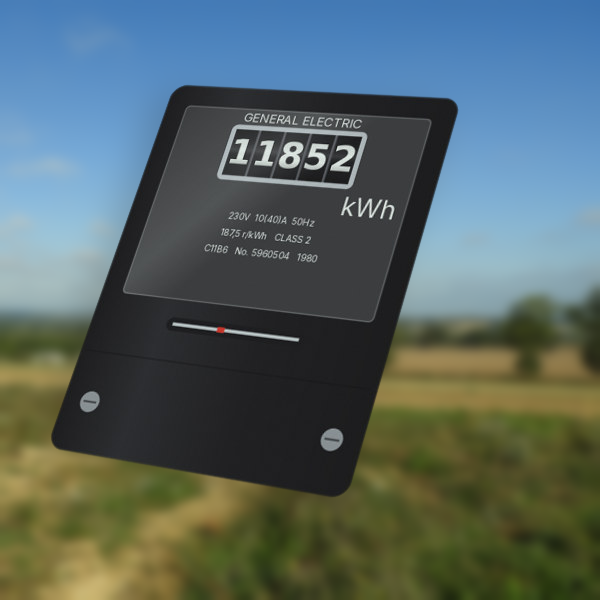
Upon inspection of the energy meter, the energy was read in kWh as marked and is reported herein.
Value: 11852 kWh
